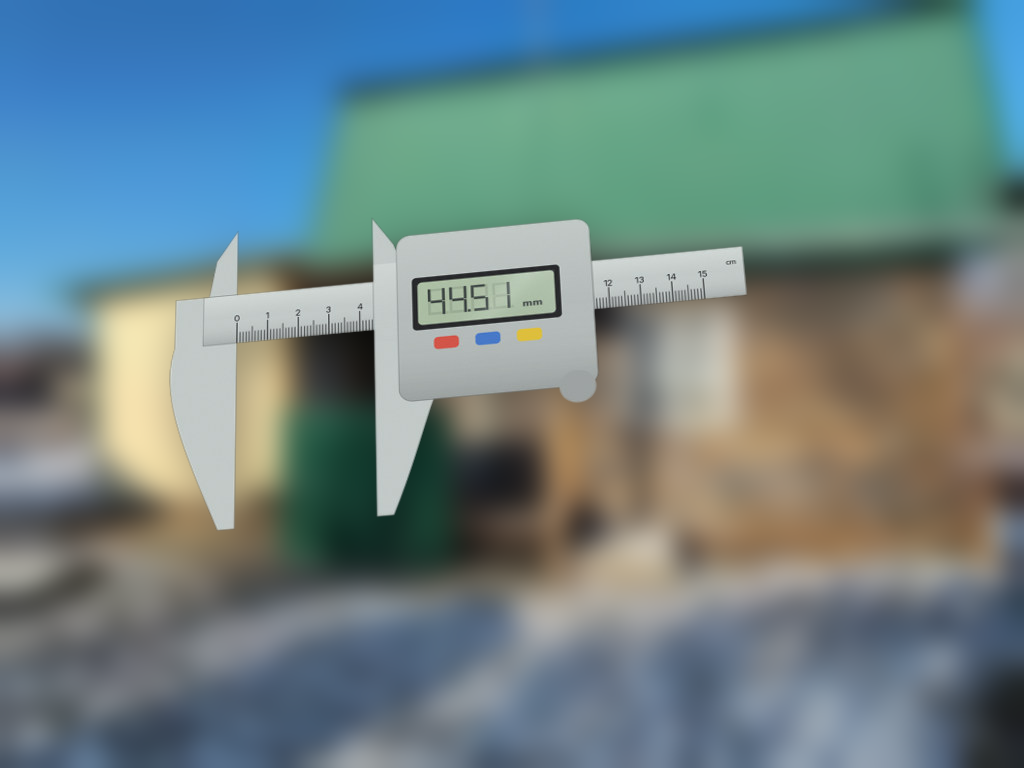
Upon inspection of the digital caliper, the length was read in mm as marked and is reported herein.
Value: 44.51 mm
